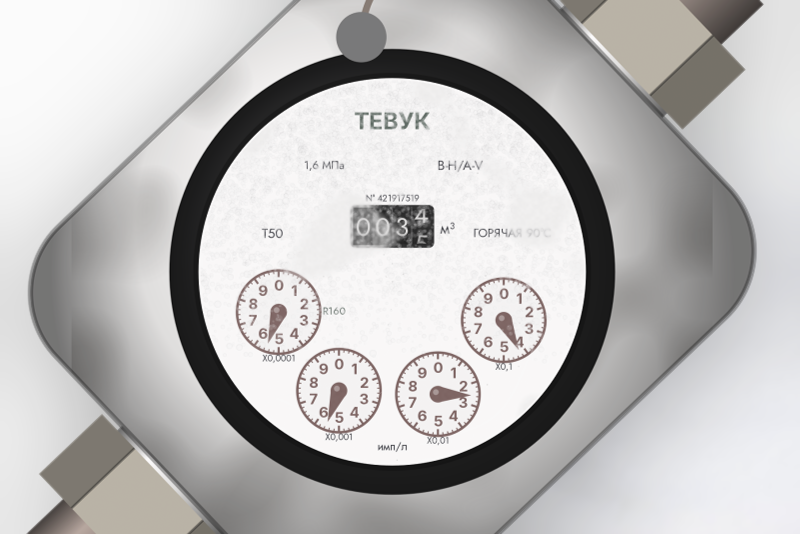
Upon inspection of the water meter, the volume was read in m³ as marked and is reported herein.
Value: 34.4255 m³
